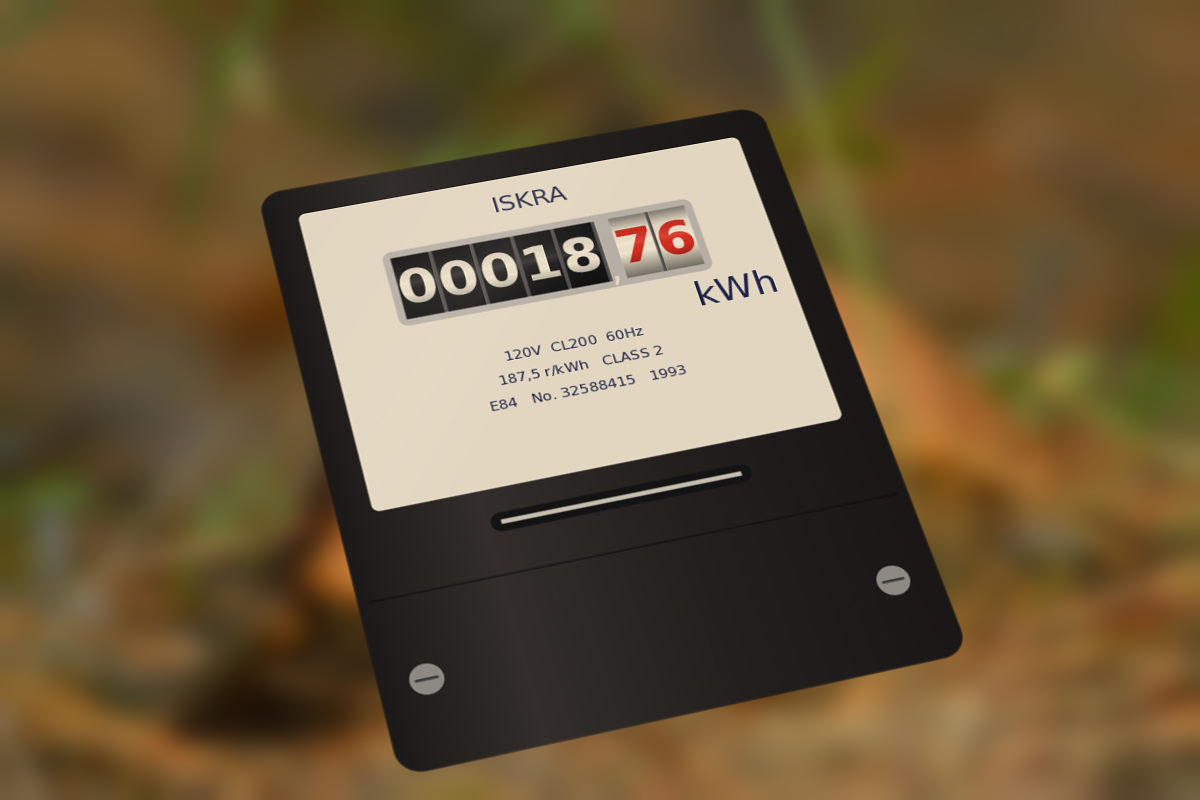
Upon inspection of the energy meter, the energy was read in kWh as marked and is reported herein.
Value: 18.76 kWh
